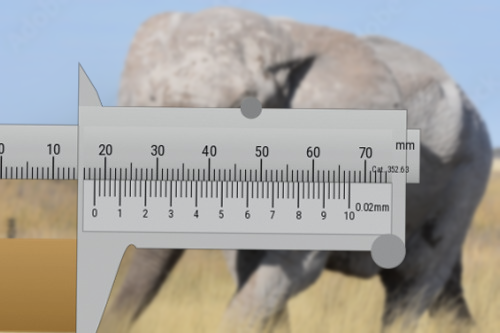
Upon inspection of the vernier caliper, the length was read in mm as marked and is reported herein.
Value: 18.0 mm
